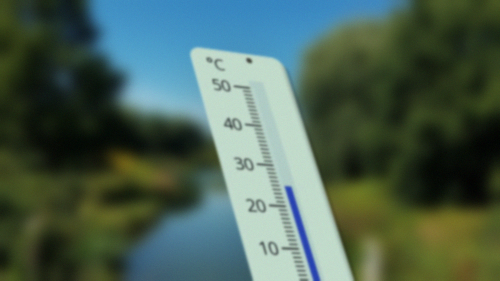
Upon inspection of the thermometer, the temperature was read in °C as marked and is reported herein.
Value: 25 °C
